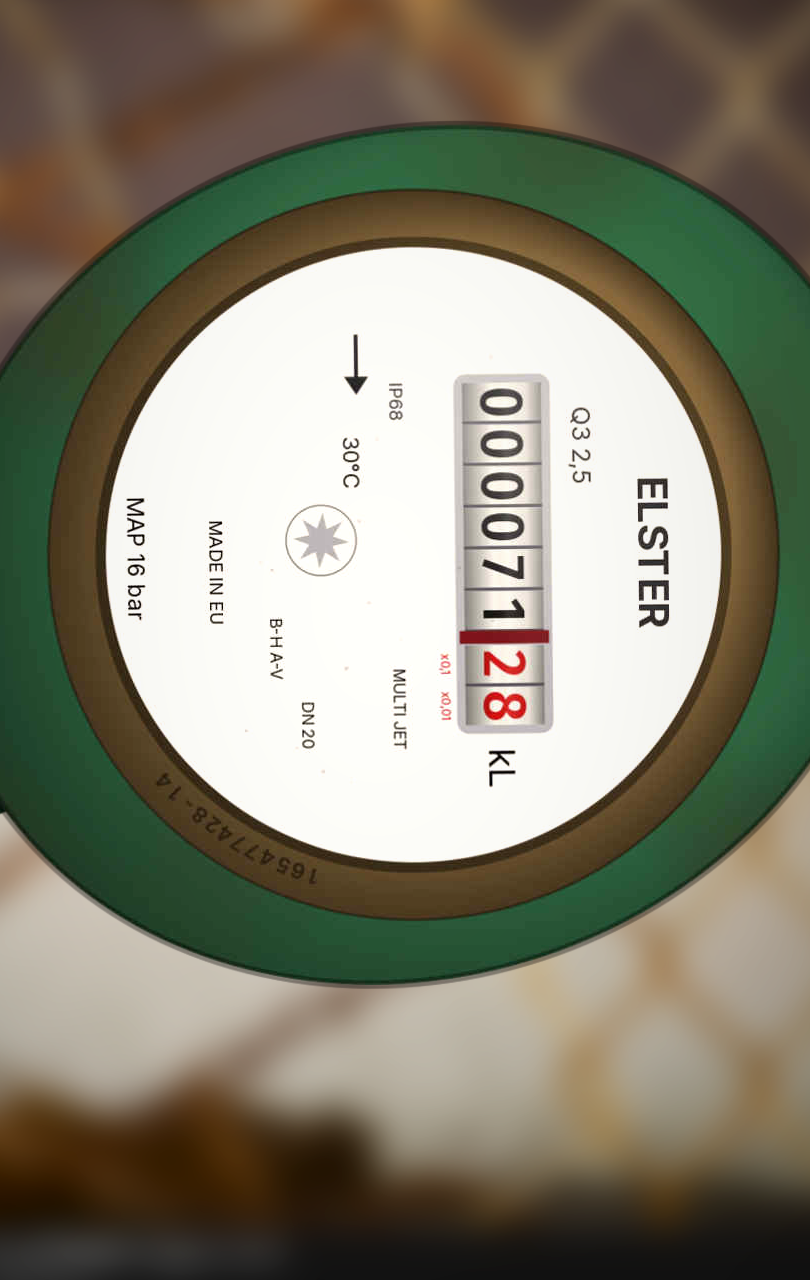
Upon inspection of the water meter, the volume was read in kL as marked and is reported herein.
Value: 71.28 kL
